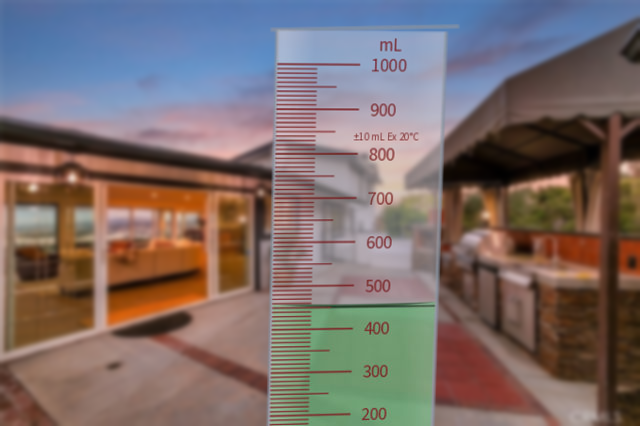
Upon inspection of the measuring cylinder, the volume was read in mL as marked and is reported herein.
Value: 450 mL
